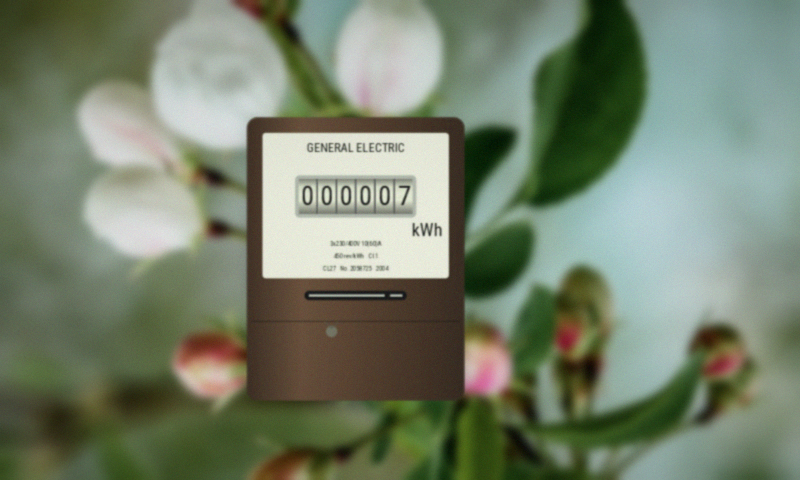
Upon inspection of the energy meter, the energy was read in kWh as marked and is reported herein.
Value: 7 kWh
